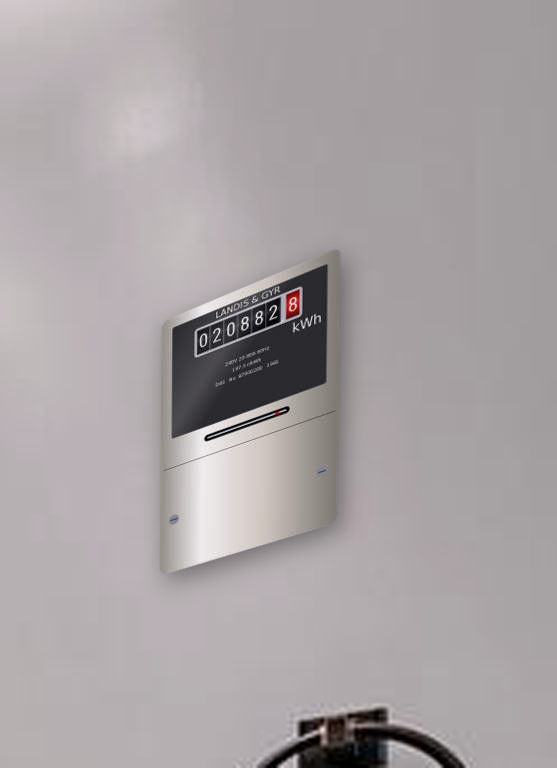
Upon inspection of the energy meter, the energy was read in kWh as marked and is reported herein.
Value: 20882.8 kWh
